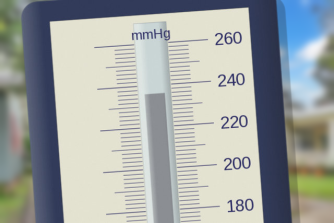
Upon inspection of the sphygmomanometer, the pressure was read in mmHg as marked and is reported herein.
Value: 236 mmHg
